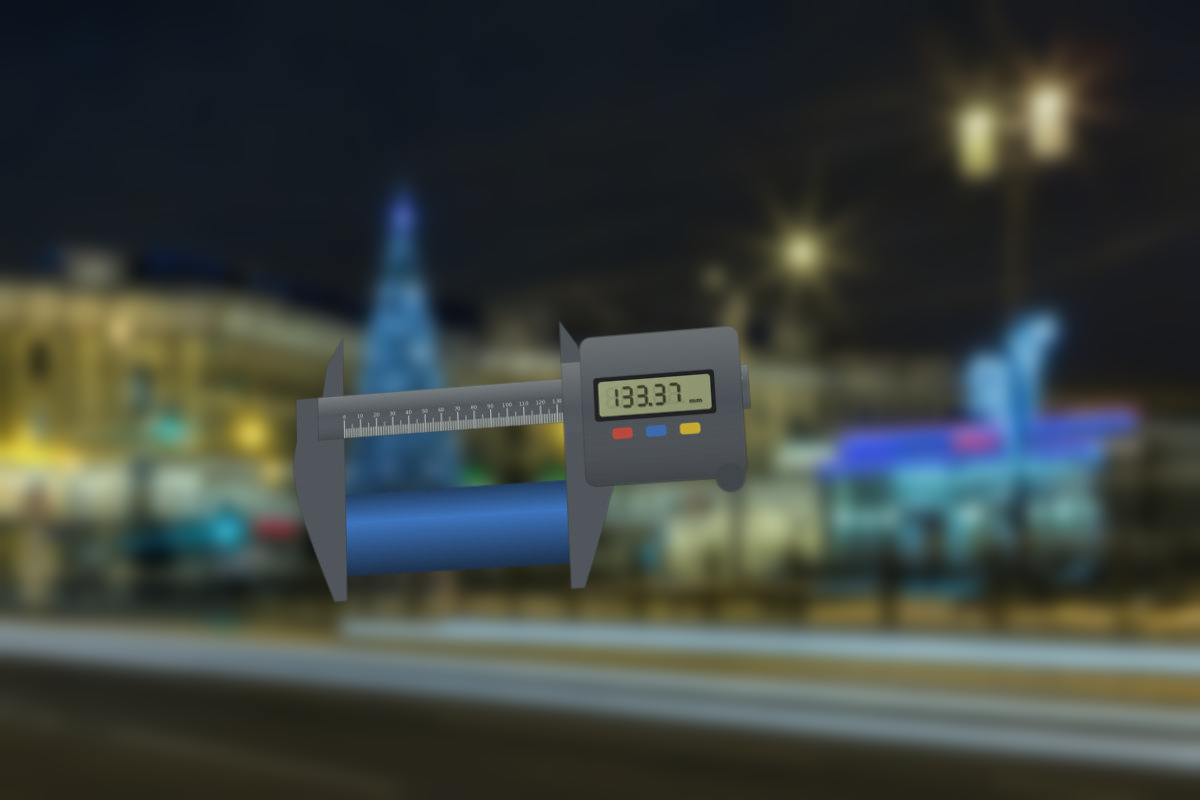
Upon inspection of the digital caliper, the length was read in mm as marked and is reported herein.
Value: 133.37 mm
